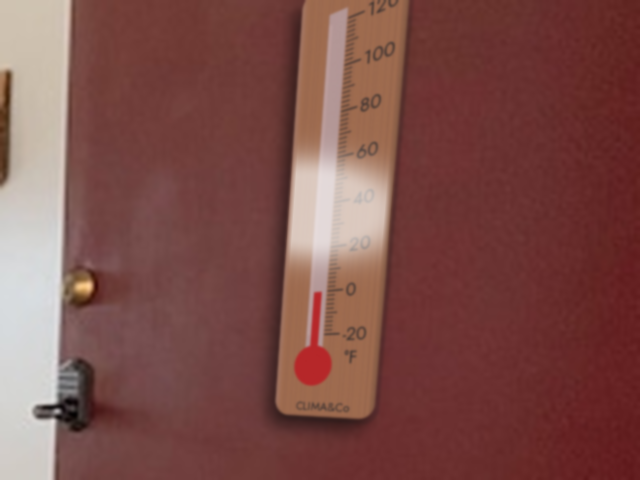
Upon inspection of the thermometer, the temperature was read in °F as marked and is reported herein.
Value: 0 °F
